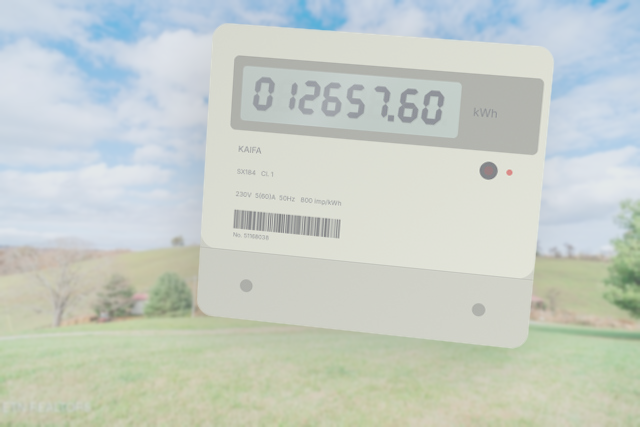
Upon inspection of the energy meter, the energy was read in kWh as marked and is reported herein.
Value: 12657.60 kWh
